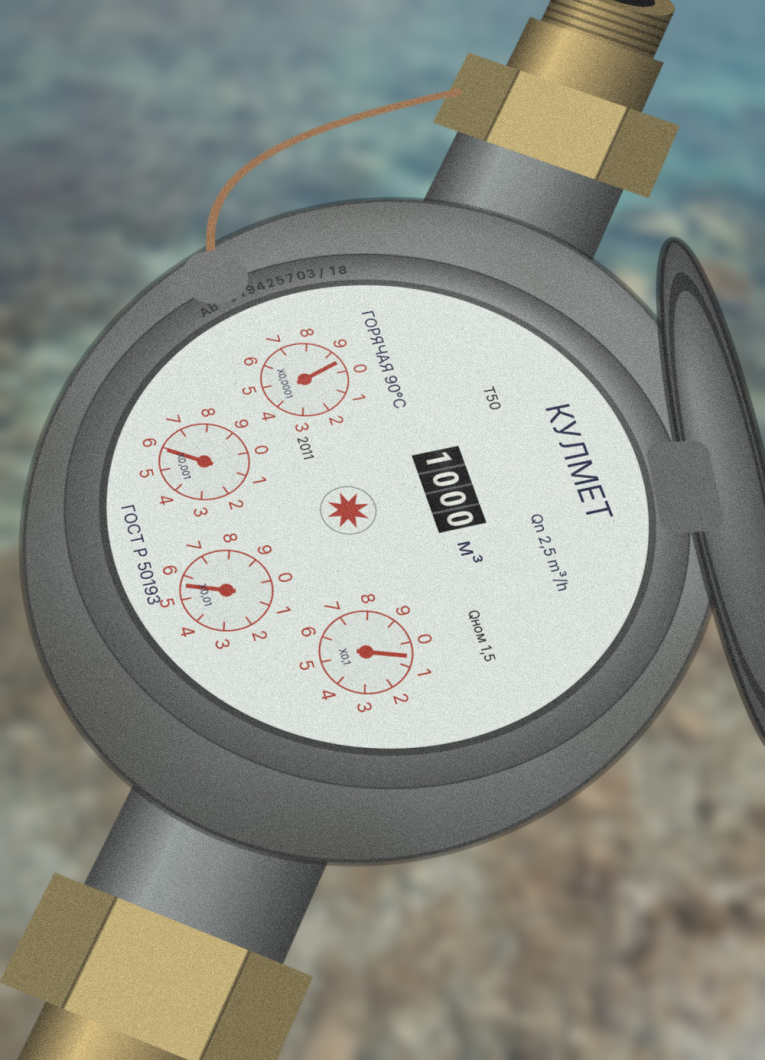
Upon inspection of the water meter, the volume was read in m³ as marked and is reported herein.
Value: 1000.0559 m³
